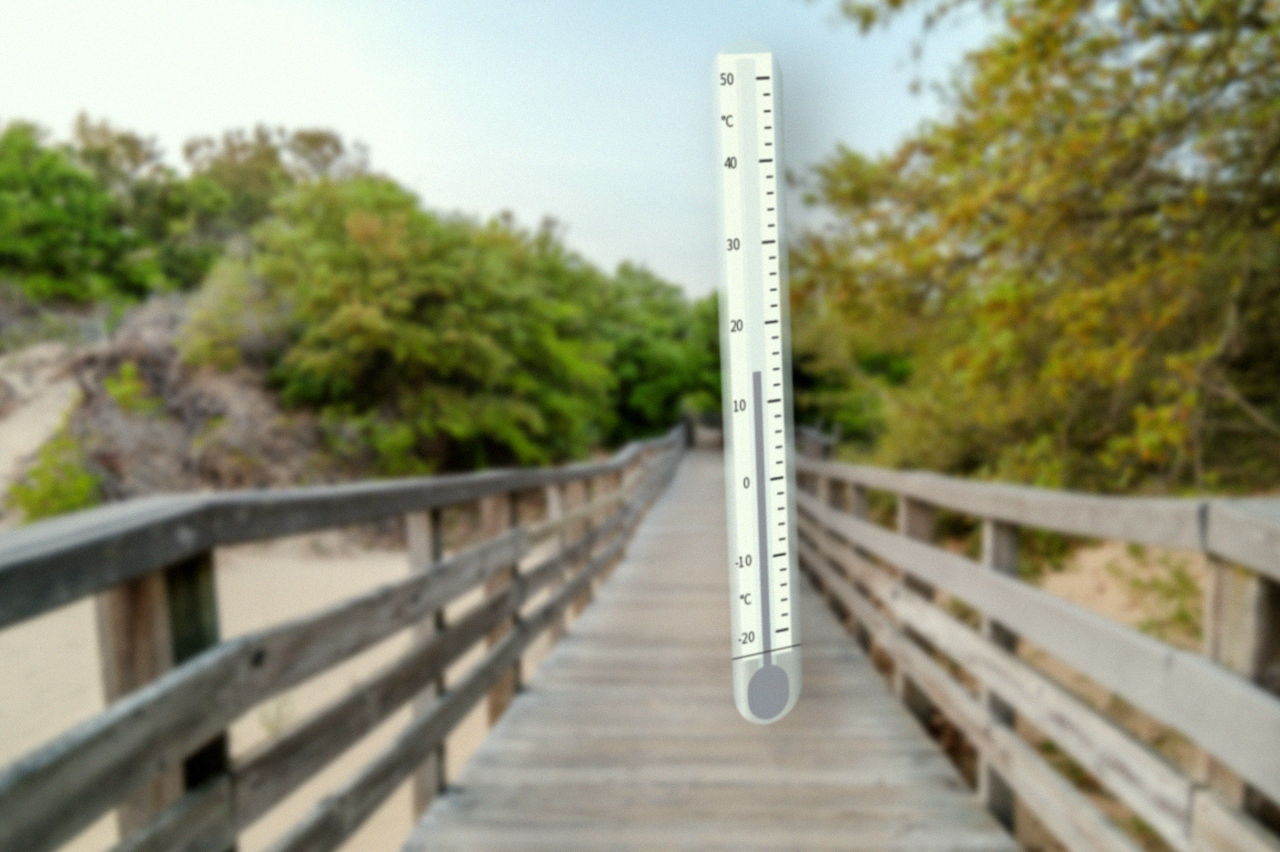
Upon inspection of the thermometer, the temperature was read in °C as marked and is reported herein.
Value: 14 °C
